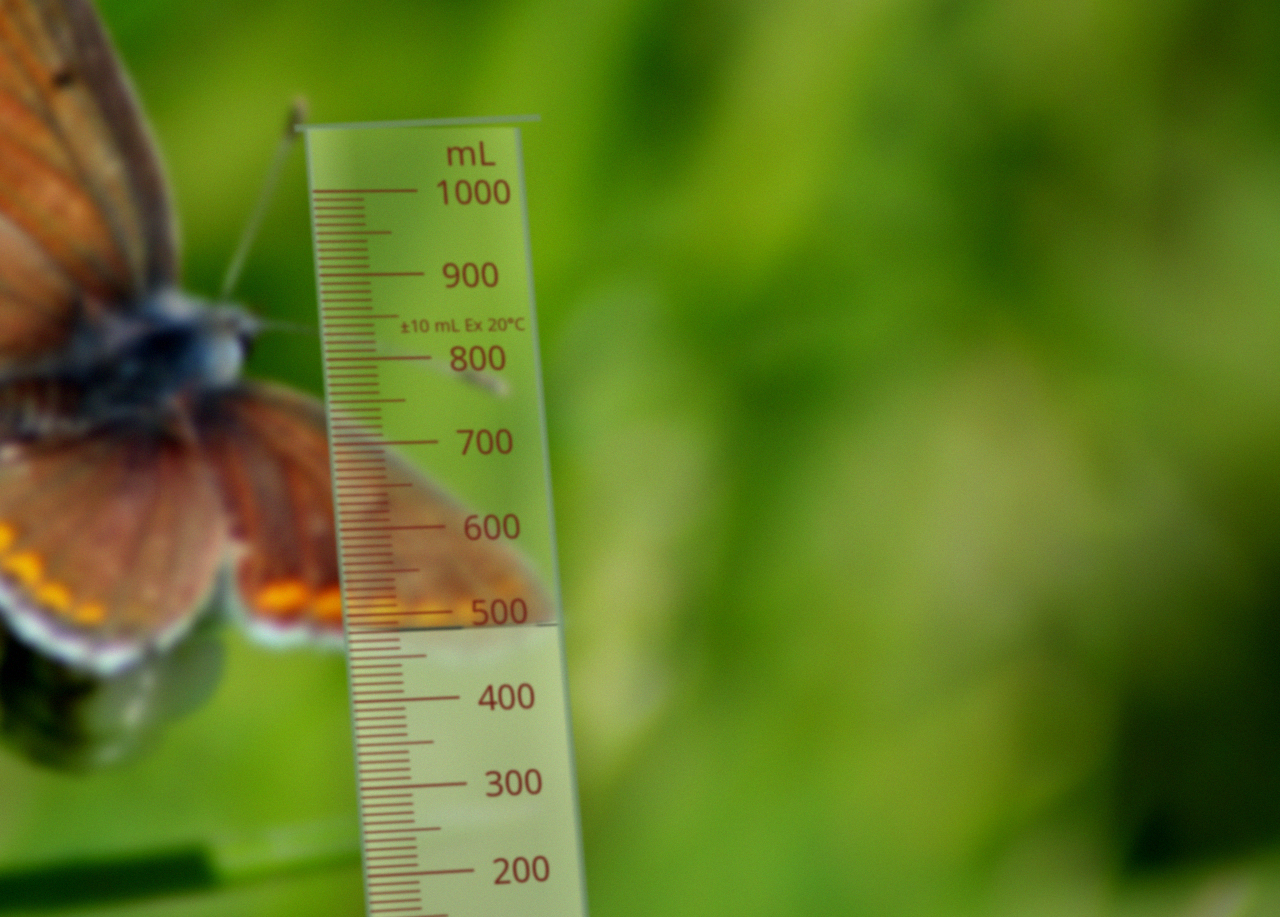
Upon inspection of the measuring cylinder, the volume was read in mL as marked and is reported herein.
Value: 480 mL
